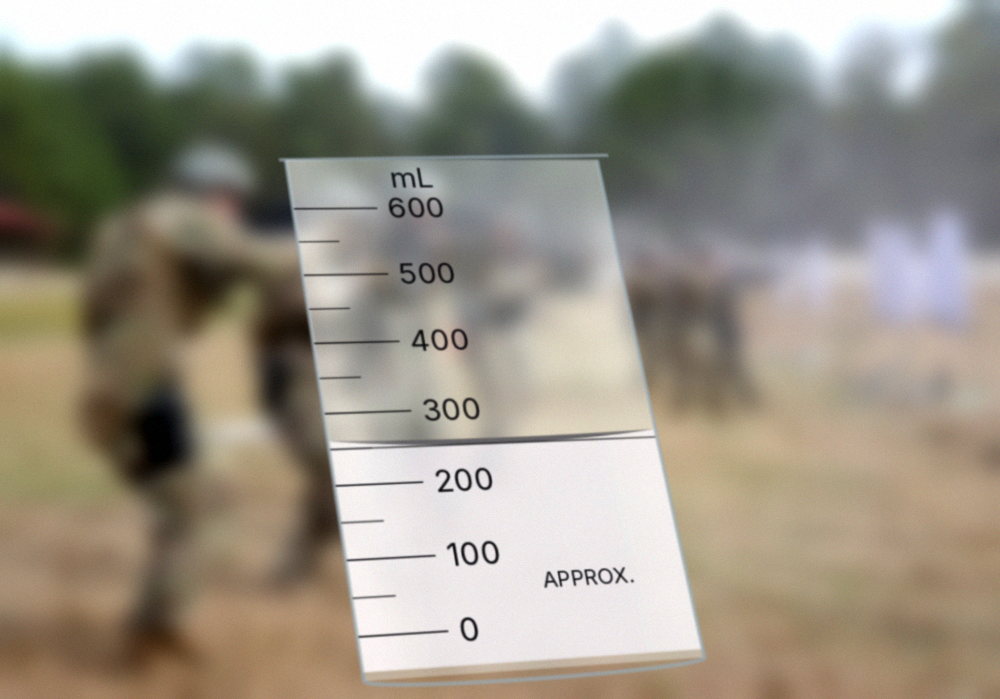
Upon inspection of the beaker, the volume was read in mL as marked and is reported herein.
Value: 250 mL
